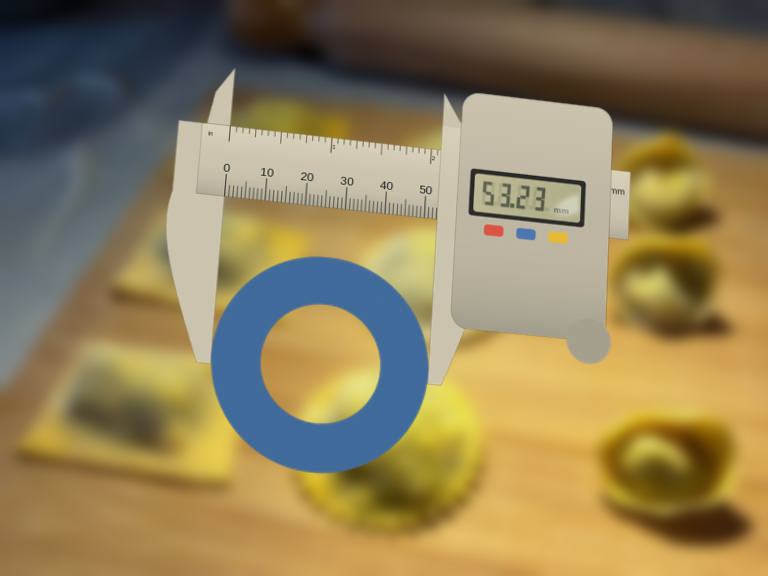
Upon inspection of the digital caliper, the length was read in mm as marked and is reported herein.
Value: 53.23 mm
